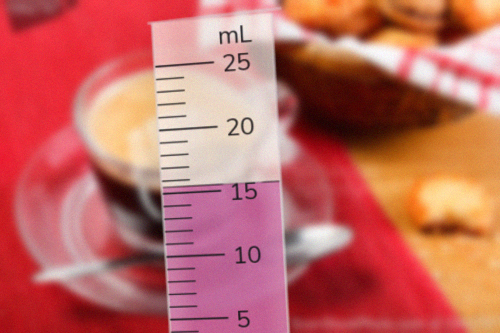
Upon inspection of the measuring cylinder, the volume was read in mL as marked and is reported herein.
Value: 15.5 mL
